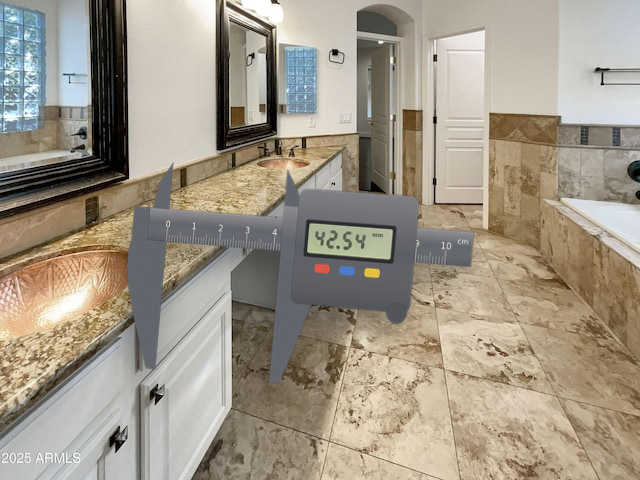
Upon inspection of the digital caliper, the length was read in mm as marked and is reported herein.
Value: 42.54 mm
